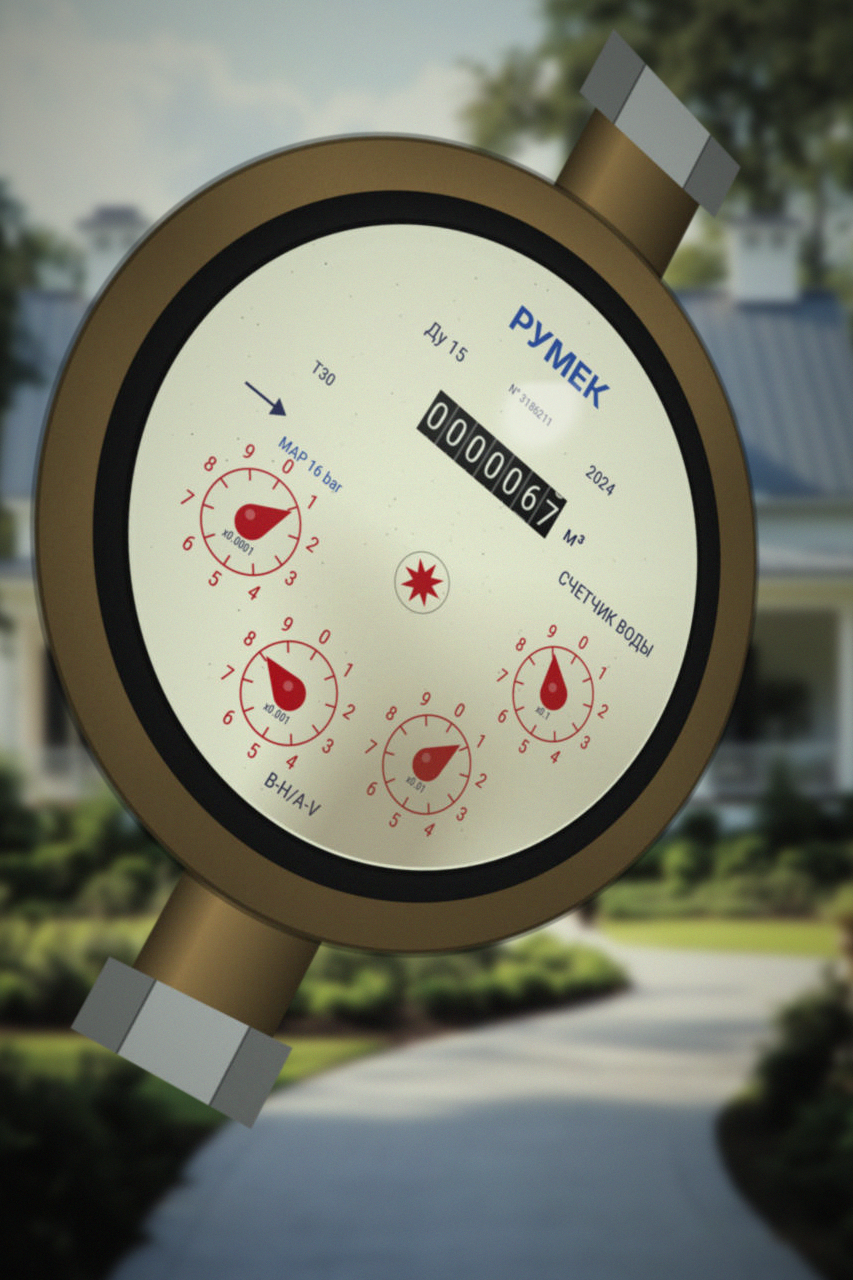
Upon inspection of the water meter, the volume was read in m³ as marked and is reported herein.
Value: 66.9081 m³
